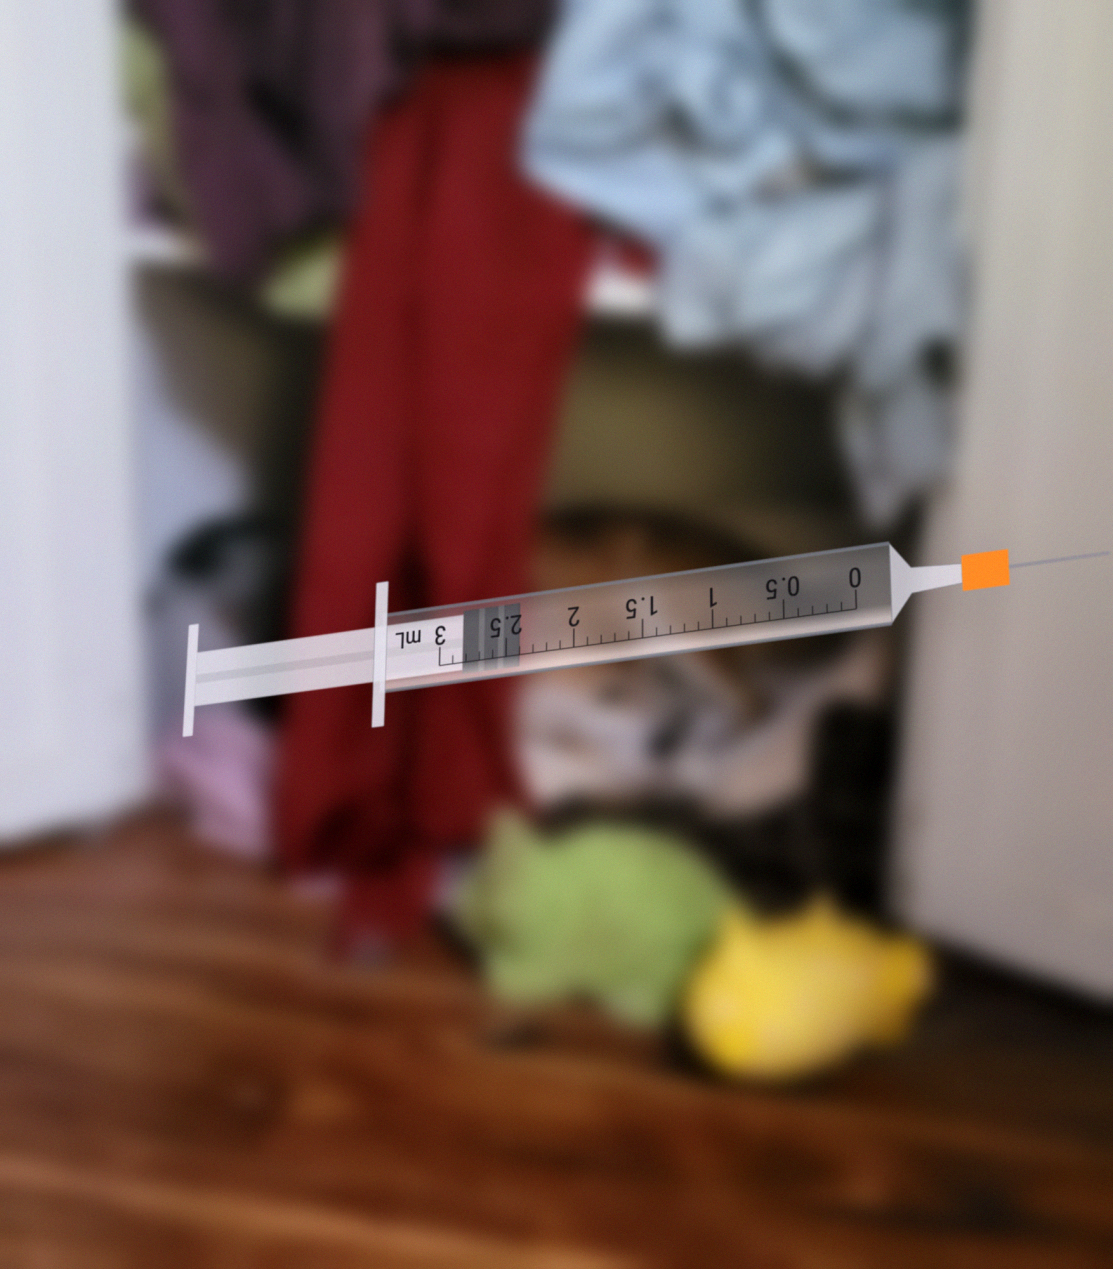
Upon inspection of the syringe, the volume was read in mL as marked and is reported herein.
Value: 2.4 mL
